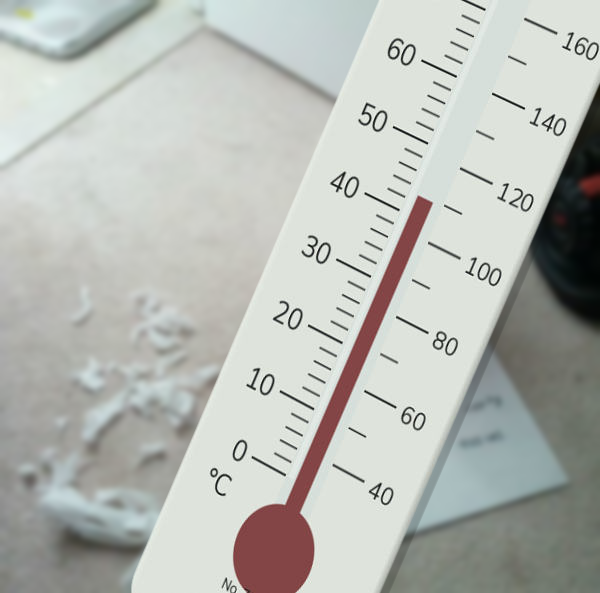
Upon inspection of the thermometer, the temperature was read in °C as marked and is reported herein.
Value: 43 °C
